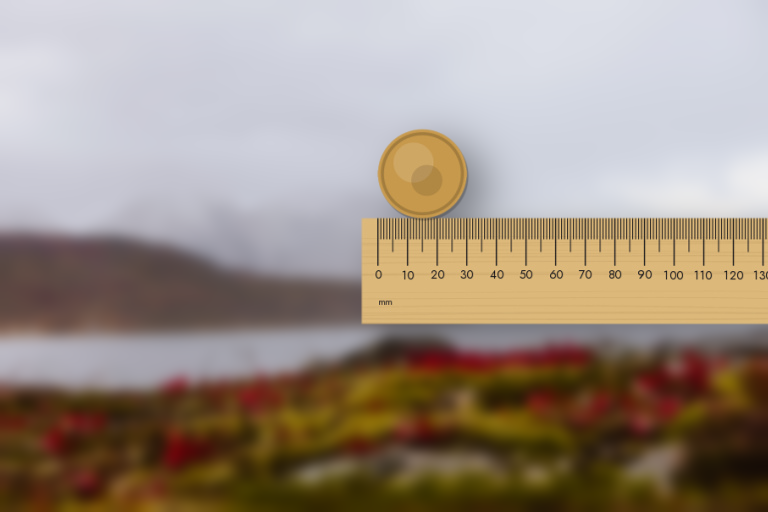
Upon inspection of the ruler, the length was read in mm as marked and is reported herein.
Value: 30 mm
